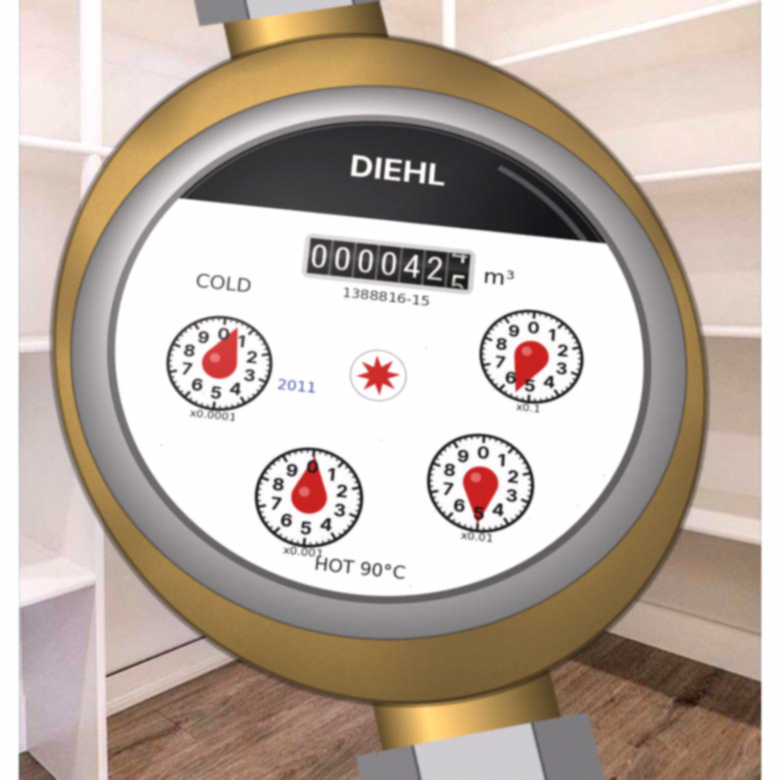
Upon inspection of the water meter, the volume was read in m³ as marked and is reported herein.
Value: 424.5500 m³
